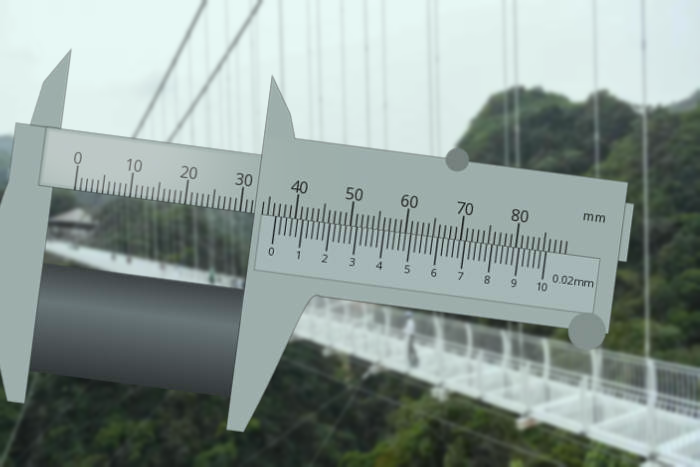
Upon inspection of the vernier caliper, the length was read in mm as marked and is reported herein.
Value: 36.5 mm
